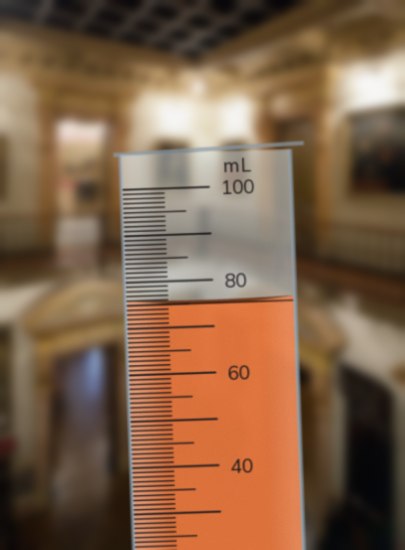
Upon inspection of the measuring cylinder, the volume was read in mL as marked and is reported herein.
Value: 75 mL
